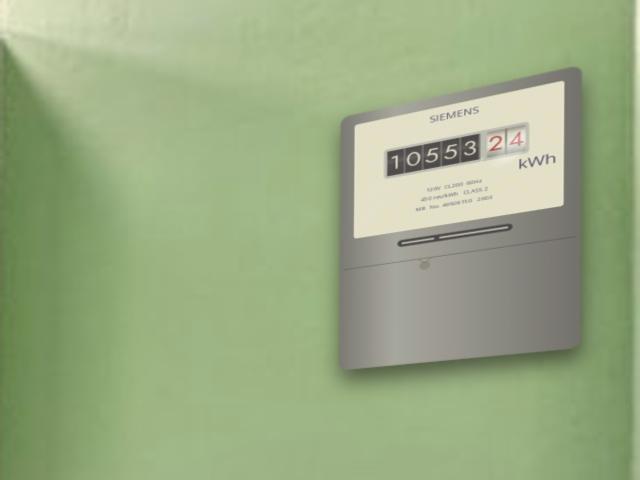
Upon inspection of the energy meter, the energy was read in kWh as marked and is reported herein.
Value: 10553.24 kWh
